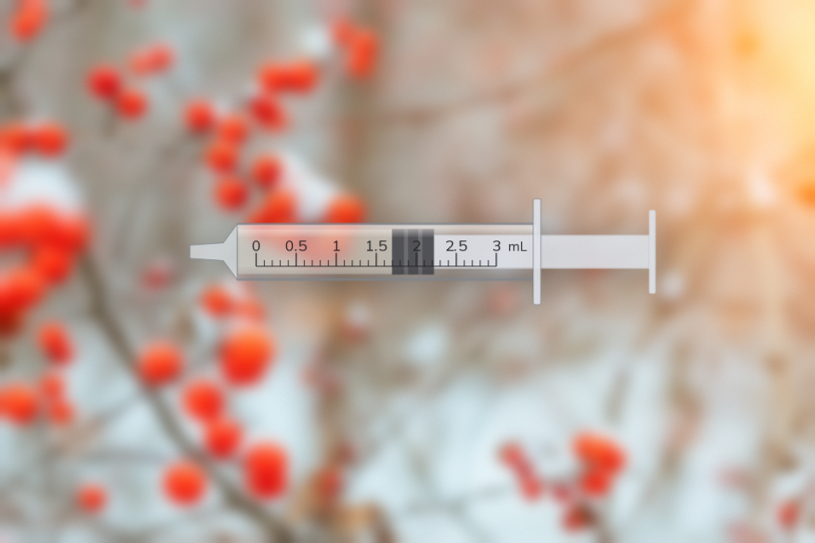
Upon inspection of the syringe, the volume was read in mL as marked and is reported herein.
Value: 1.7 mL
